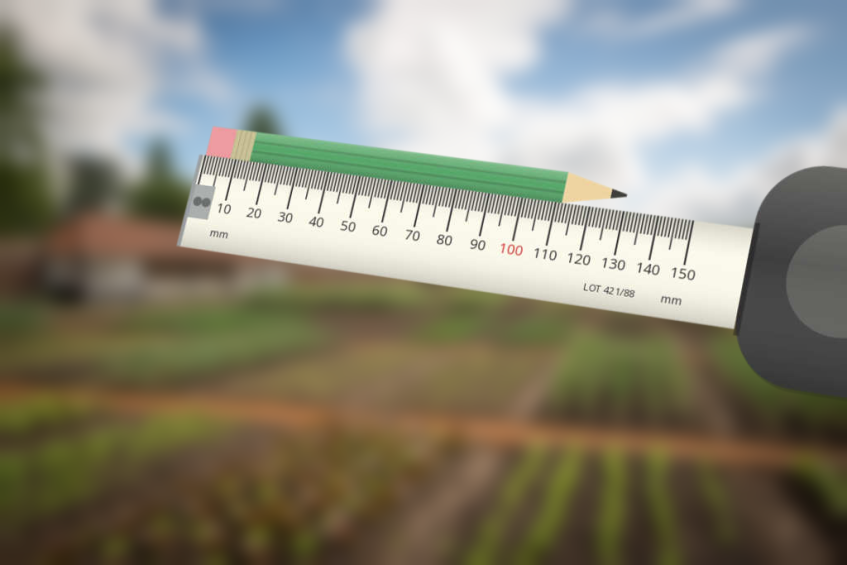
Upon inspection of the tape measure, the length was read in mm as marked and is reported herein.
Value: 130 mm
